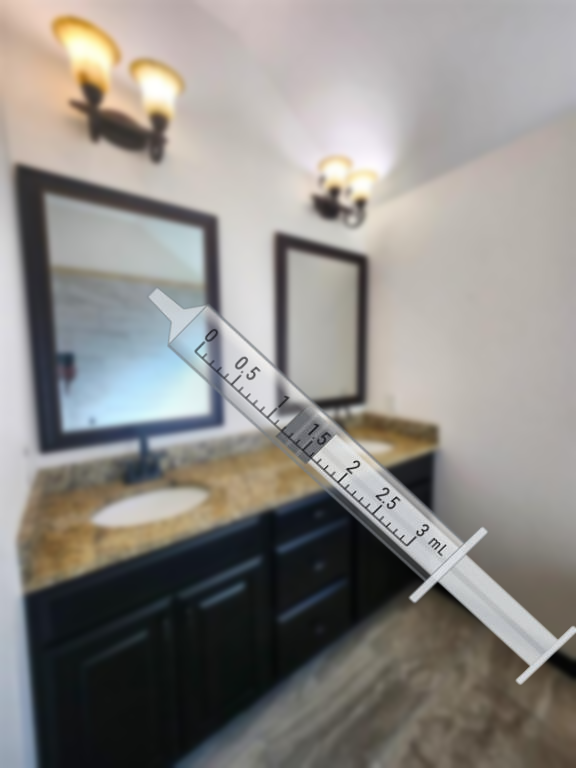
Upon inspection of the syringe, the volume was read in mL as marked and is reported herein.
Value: 1.2 mL
